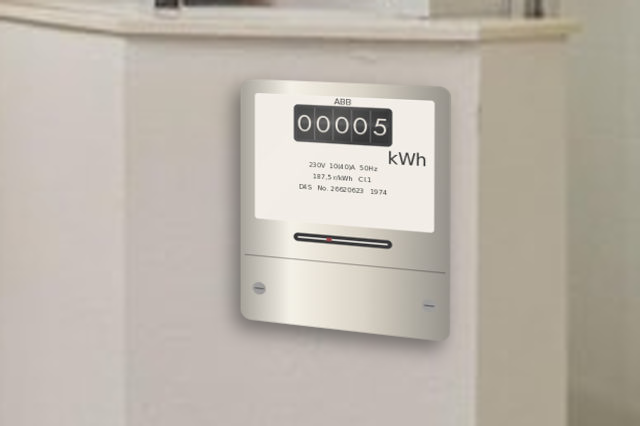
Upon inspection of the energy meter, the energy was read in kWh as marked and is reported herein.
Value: 5 kWh
